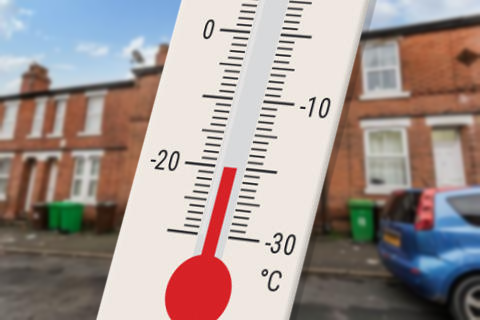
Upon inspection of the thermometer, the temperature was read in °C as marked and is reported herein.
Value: -20 °C
